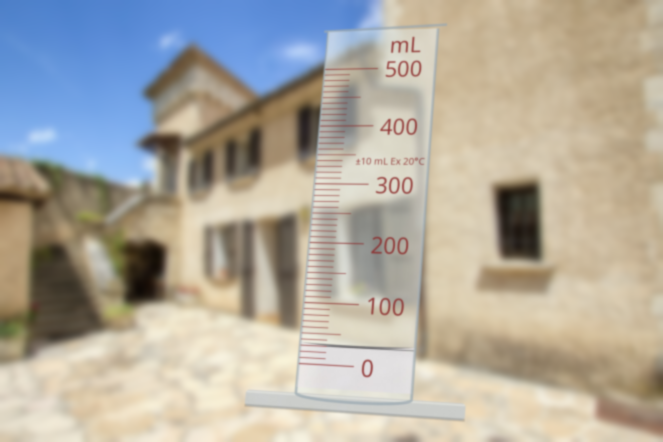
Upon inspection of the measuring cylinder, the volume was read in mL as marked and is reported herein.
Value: 30 mL
